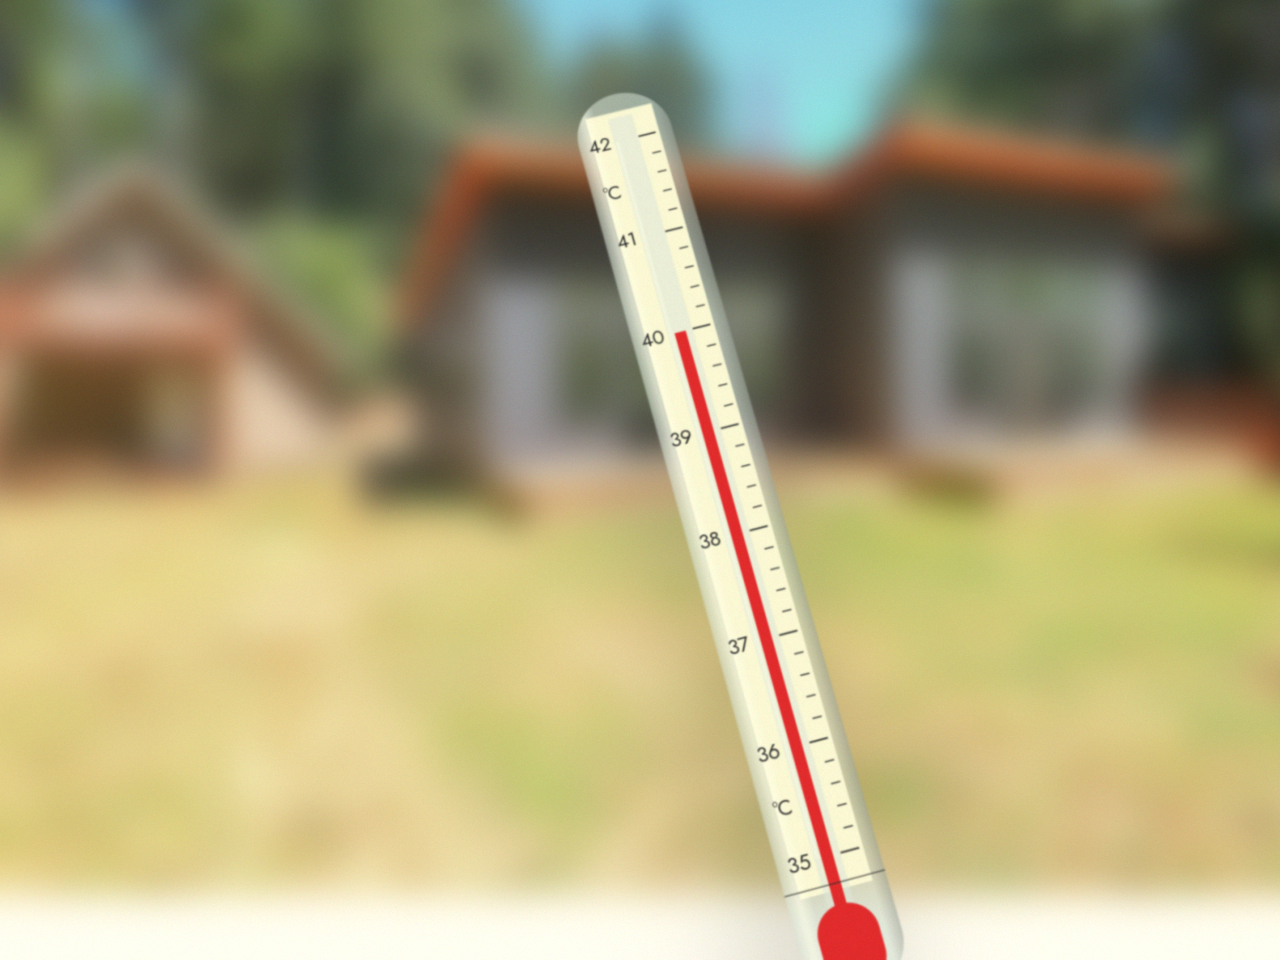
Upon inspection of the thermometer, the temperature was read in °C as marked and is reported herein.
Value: 40 °C
